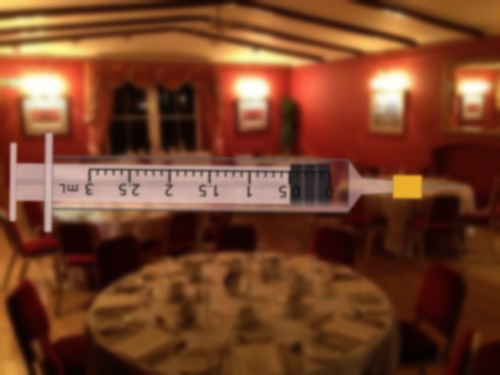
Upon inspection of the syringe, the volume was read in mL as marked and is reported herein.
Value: 0 mL
